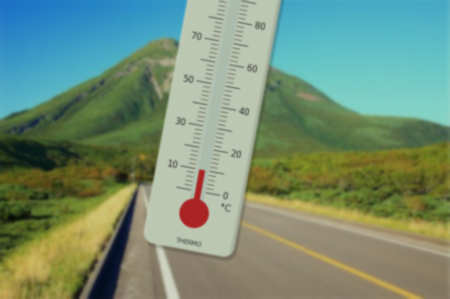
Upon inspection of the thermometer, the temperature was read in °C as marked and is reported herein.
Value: 10 °C
